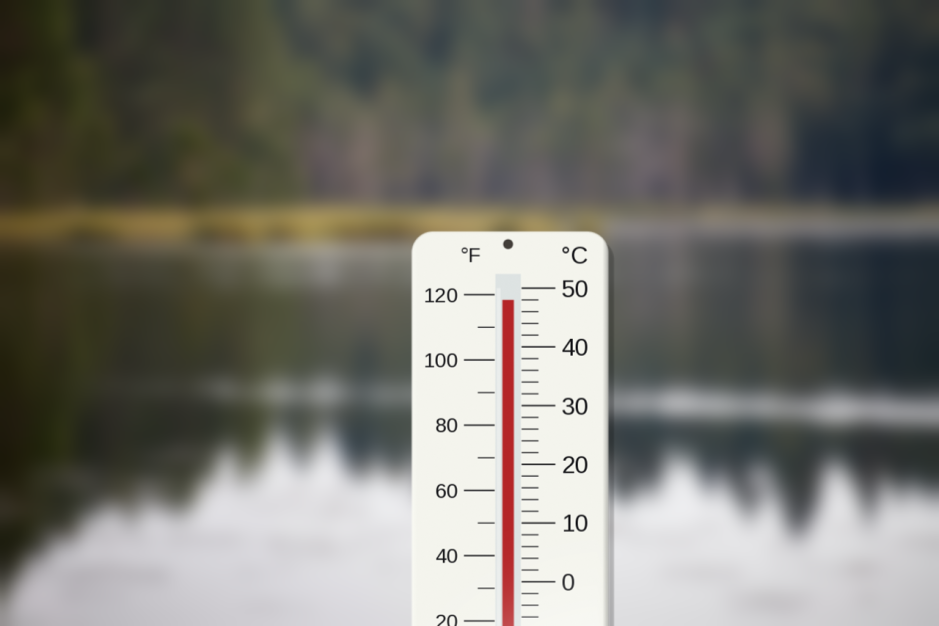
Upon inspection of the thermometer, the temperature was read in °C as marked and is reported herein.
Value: 48 °C
